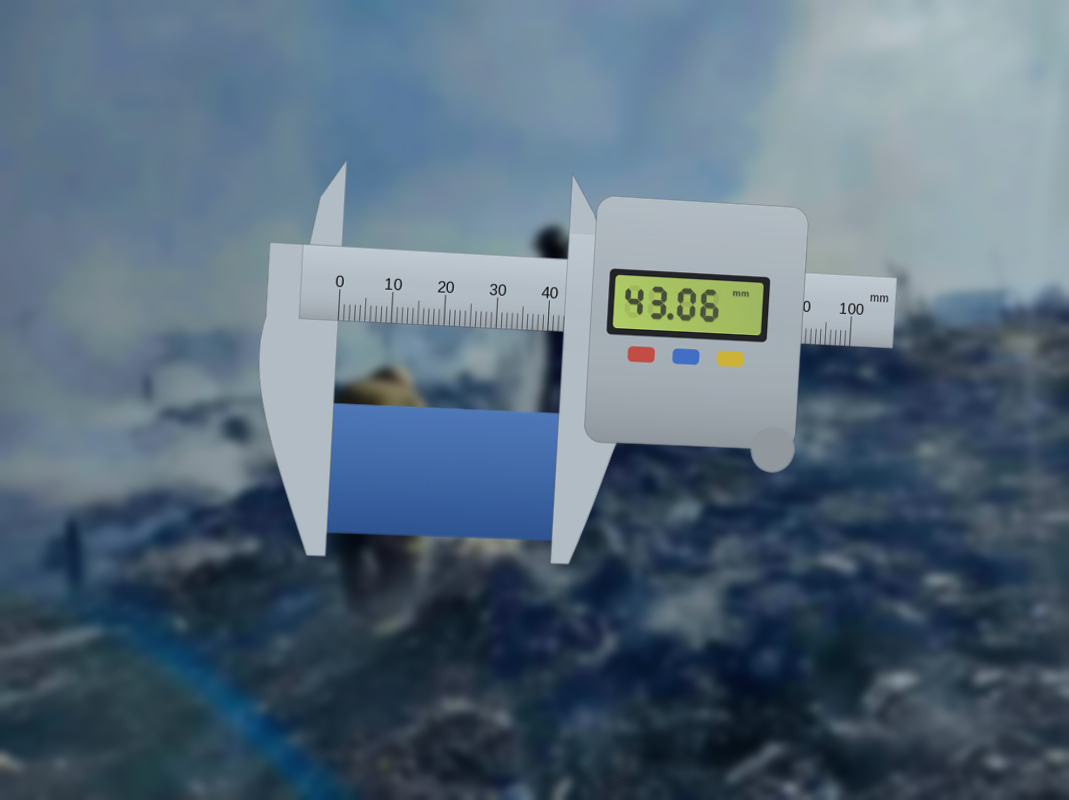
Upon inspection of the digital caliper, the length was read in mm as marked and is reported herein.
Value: 43.06 mm
